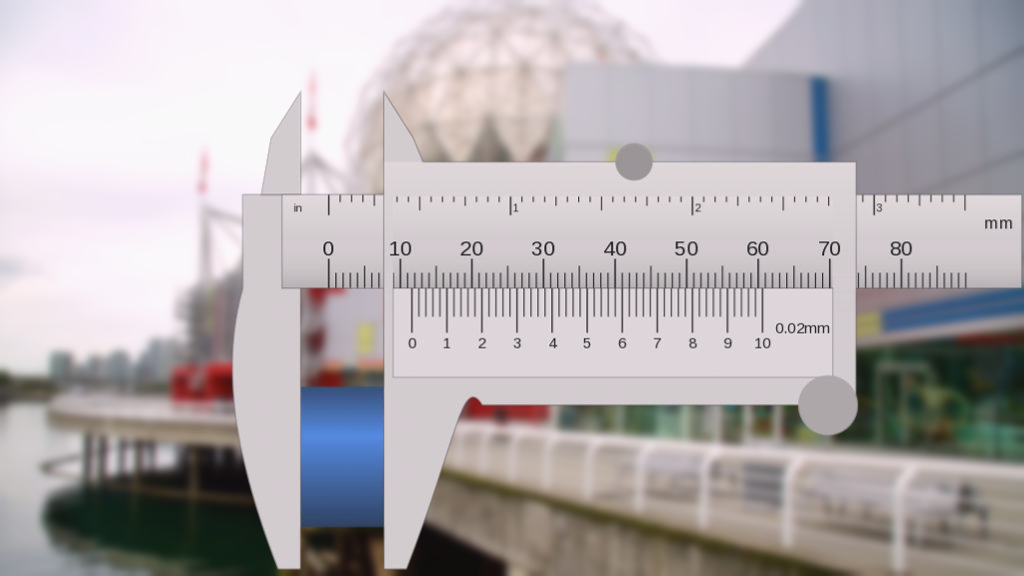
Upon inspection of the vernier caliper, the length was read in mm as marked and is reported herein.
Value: 11.6 mm
